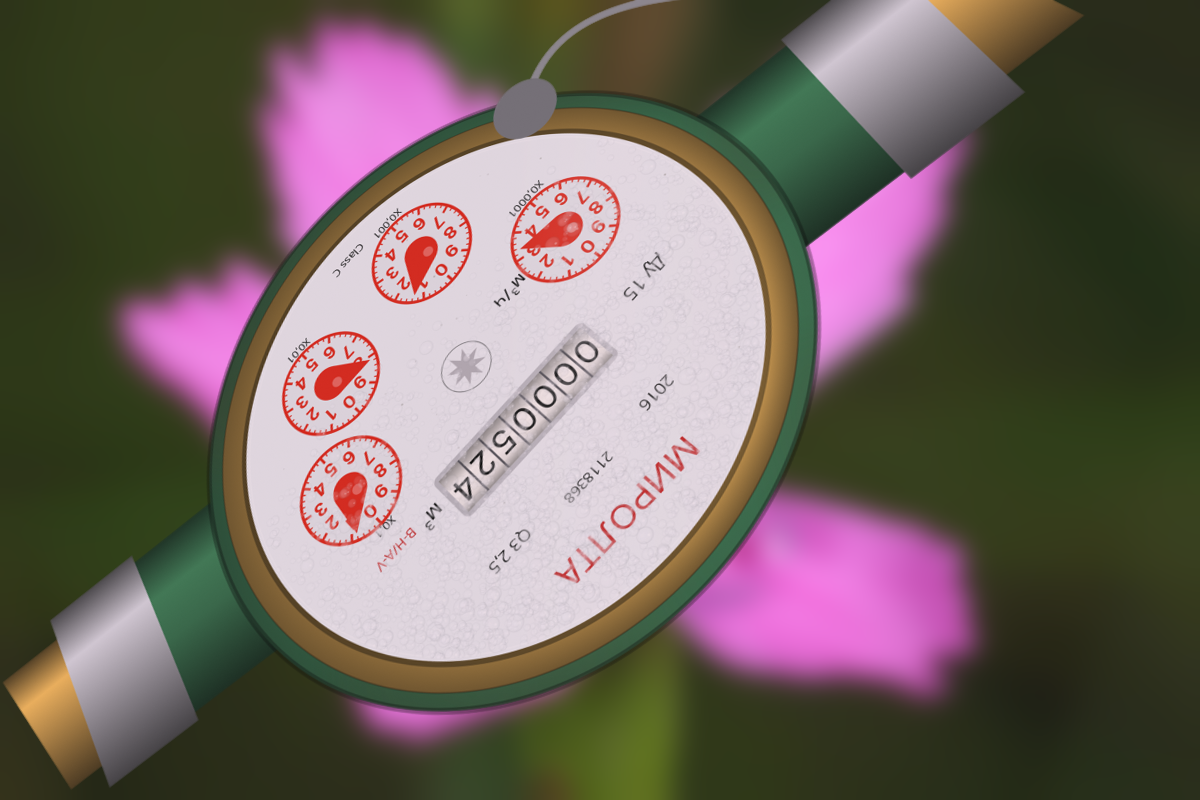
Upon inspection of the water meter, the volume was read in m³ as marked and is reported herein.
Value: 524.0813 m³
